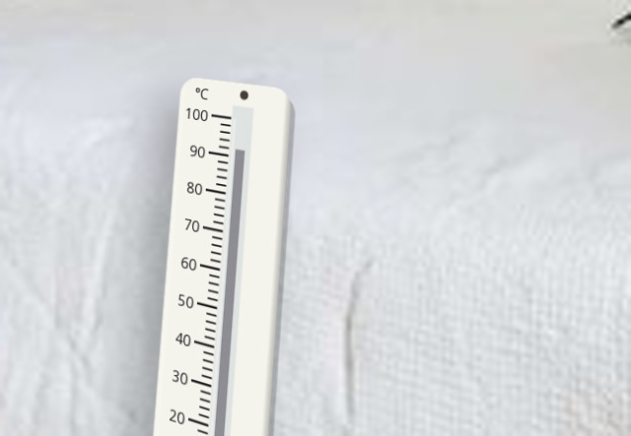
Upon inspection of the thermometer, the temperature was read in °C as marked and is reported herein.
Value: 92 °C
